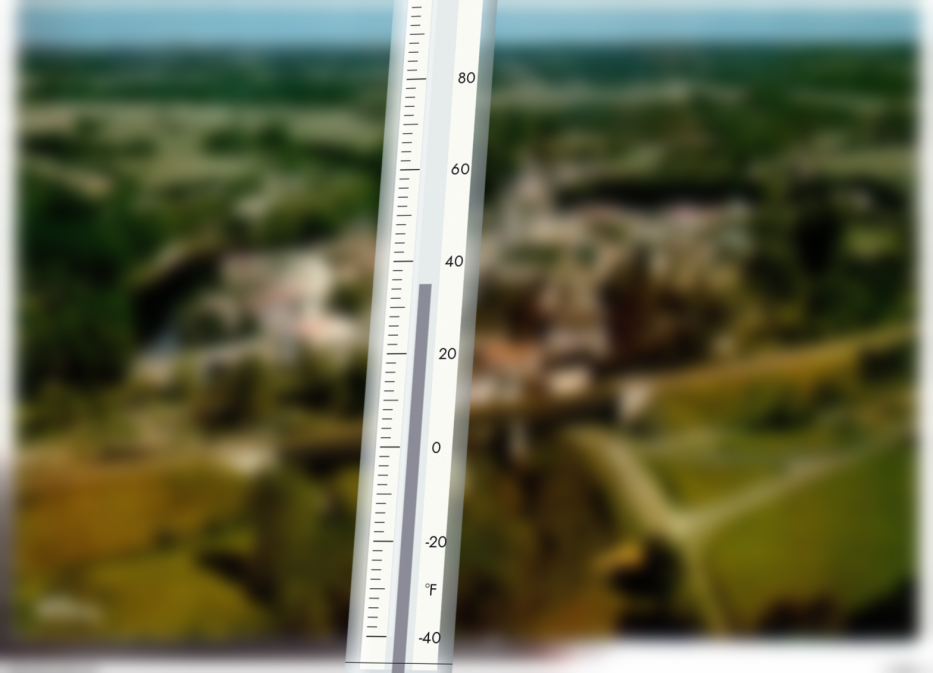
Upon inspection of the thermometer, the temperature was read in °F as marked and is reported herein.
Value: 35 °F
